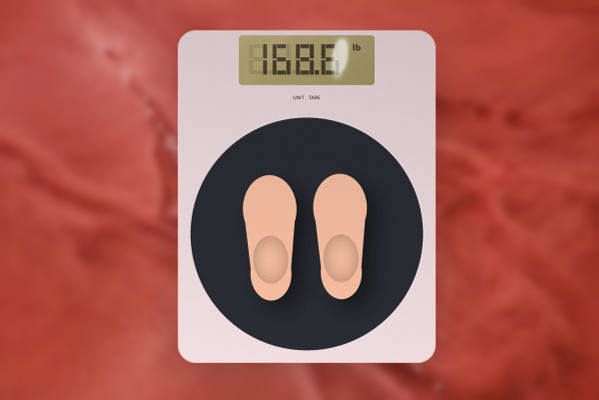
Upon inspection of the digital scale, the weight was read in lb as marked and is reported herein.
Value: 168.6 lb
